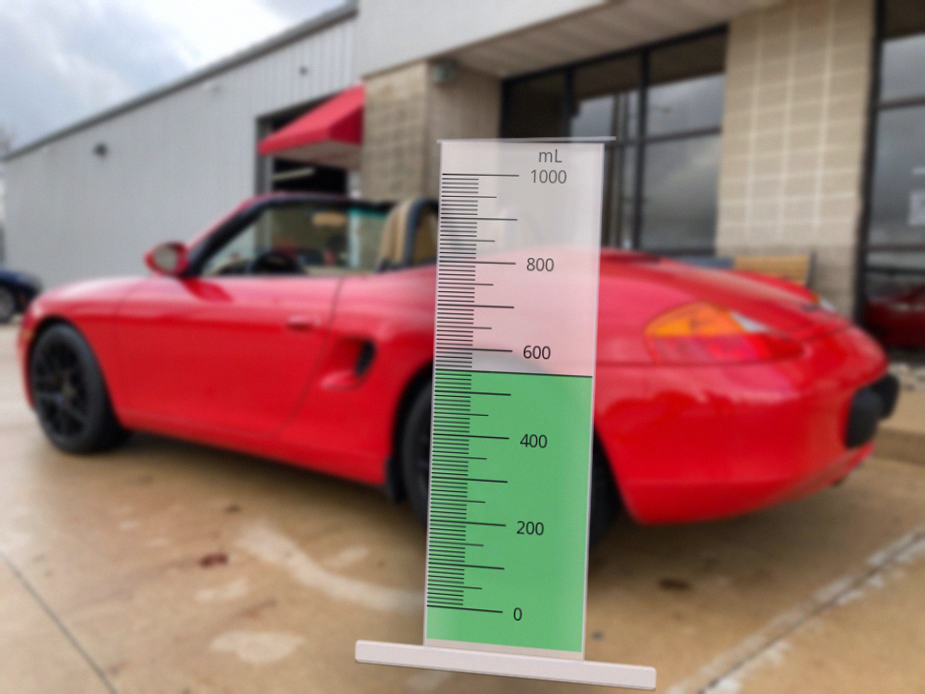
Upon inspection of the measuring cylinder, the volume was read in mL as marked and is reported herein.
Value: 550 mL
